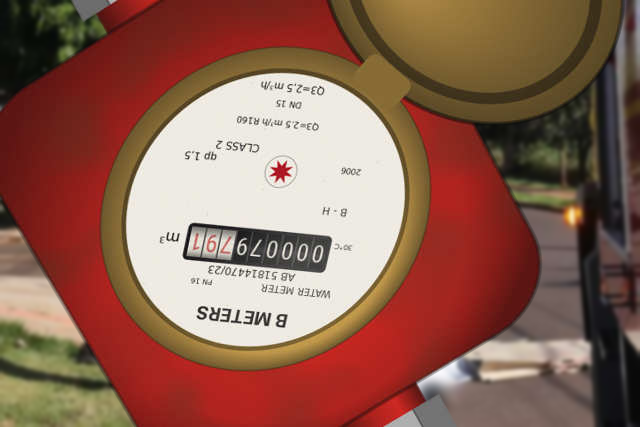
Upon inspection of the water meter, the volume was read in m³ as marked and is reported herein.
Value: 79.791 m³
